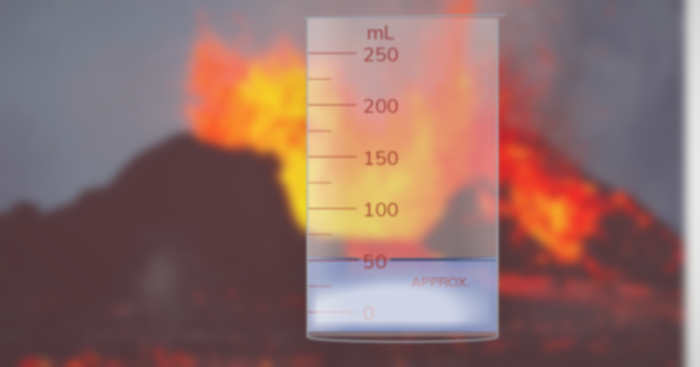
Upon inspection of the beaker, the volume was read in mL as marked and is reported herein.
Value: 50 mL
